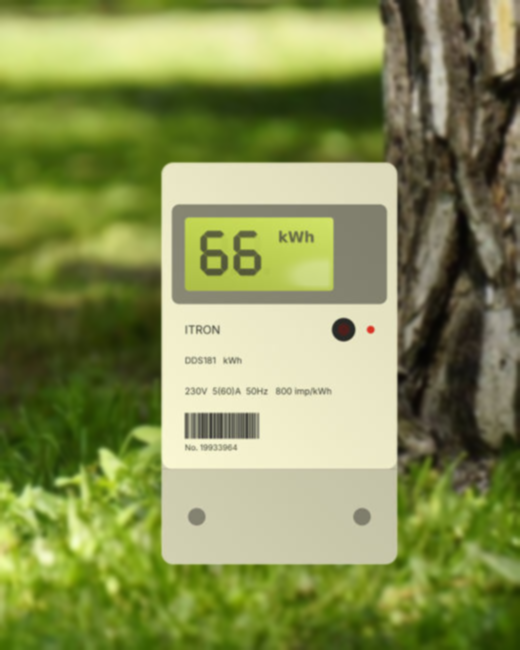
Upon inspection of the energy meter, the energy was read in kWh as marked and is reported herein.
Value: 66 kWh
